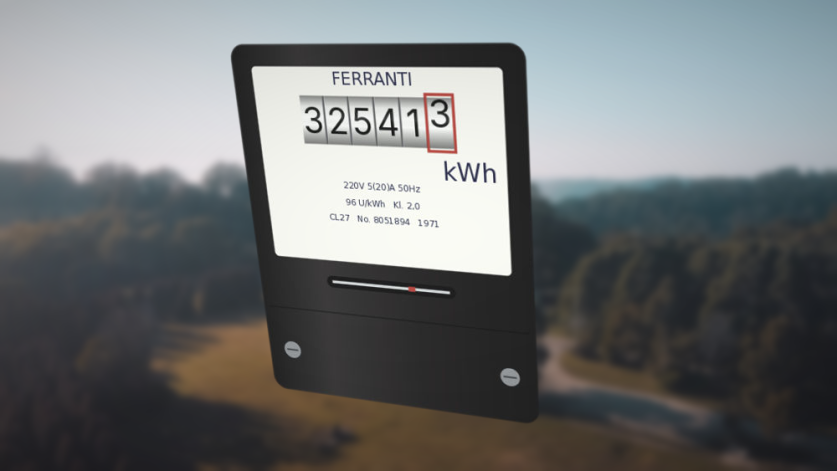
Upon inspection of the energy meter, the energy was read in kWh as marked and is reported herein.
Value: 32541.3 kWh
